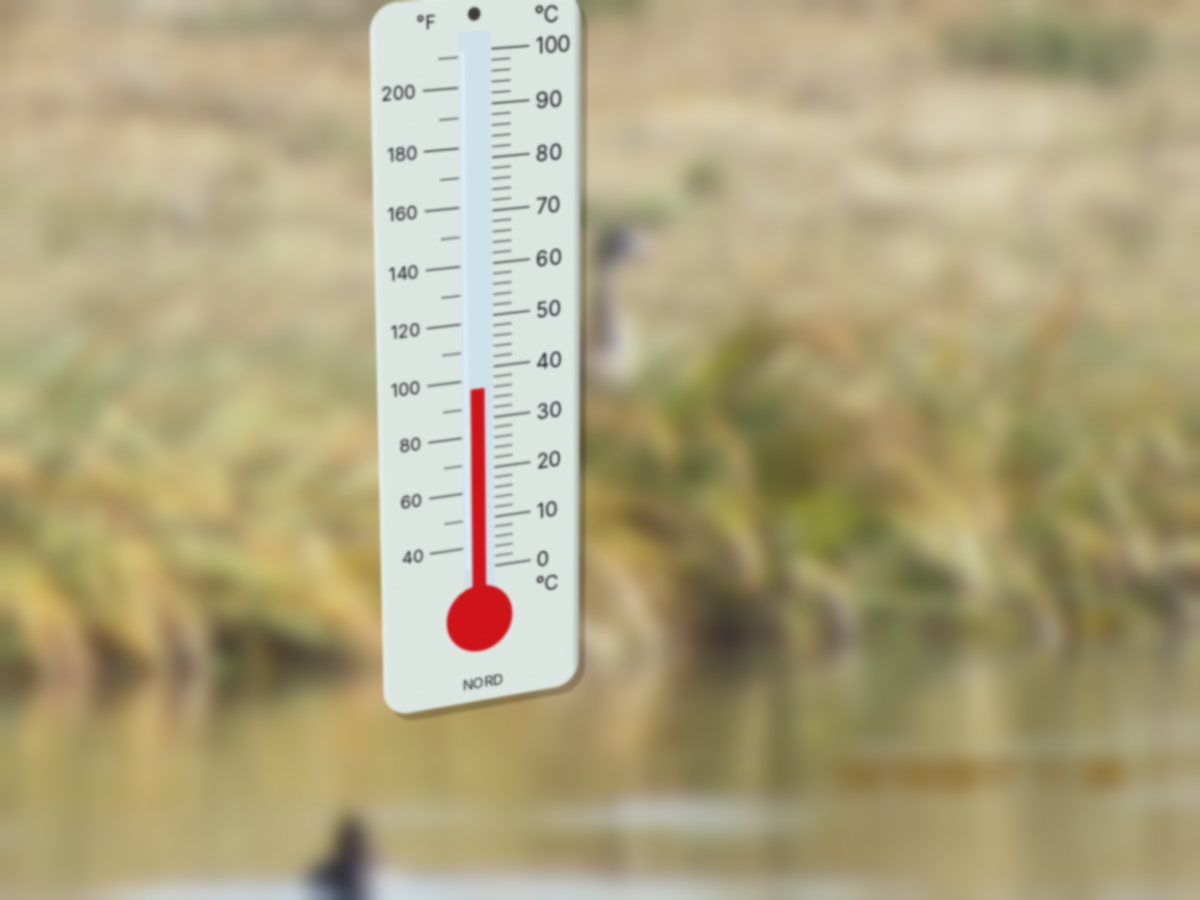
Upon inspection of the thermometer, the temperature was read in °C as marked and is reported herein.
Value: 36 °C
